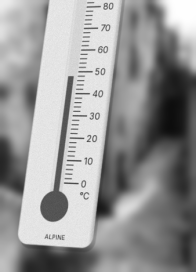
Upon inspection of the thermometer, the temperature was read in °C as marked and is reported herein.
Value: 48 °C
